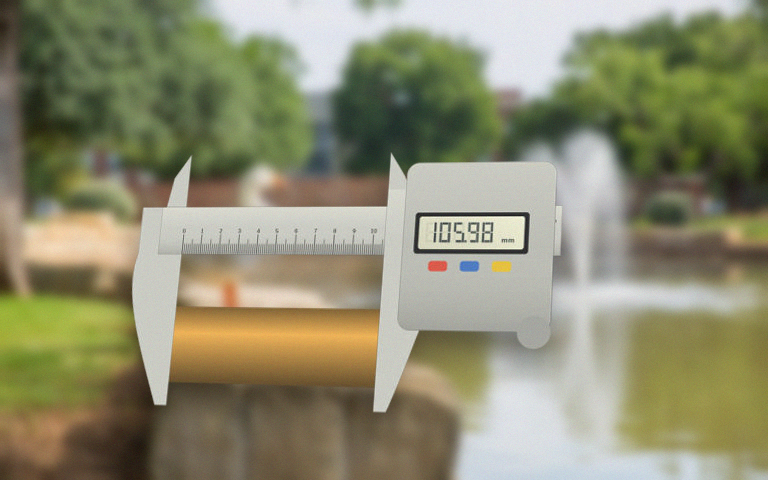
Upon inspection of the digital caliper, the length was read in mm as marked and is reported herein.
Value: 105.98 mm
